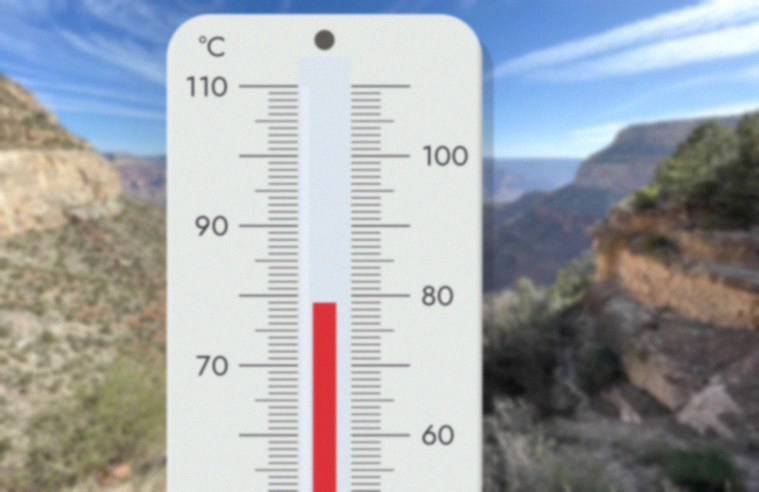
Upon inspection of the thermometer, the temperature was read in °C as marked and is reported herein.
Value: 79 °C
